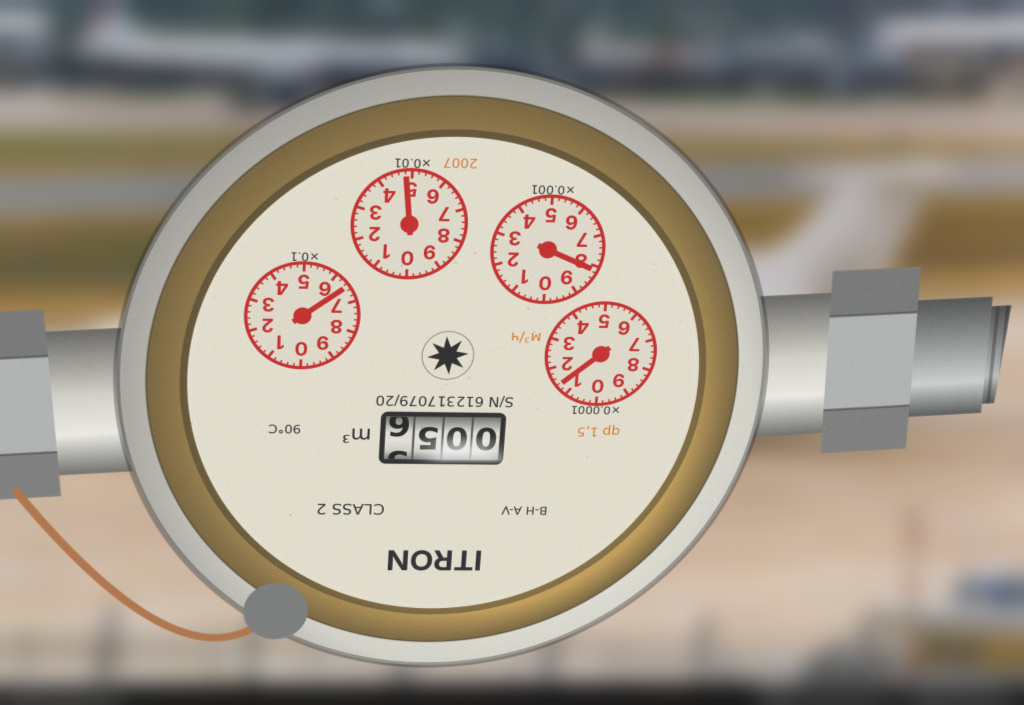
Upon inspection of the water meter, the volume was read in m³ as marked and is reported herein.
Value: 55.6481 m³
